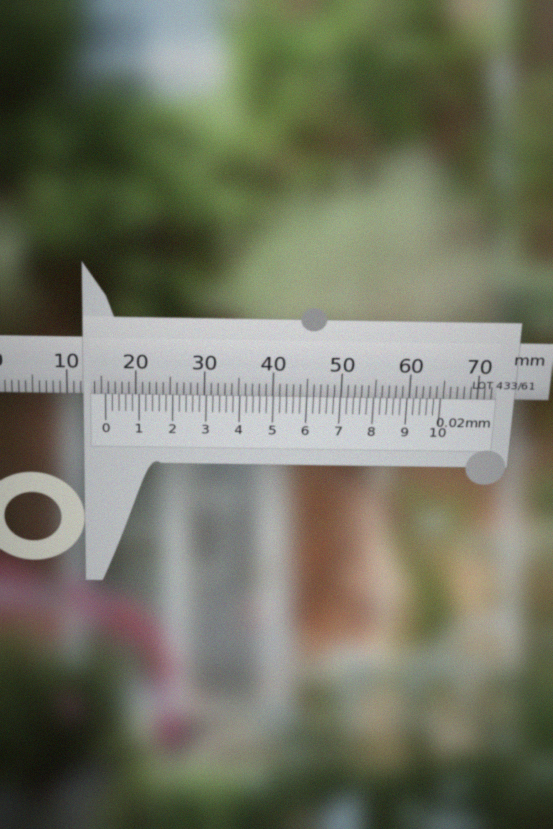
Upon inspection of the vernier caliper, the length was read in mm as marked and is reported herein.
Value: 15.6 mm
